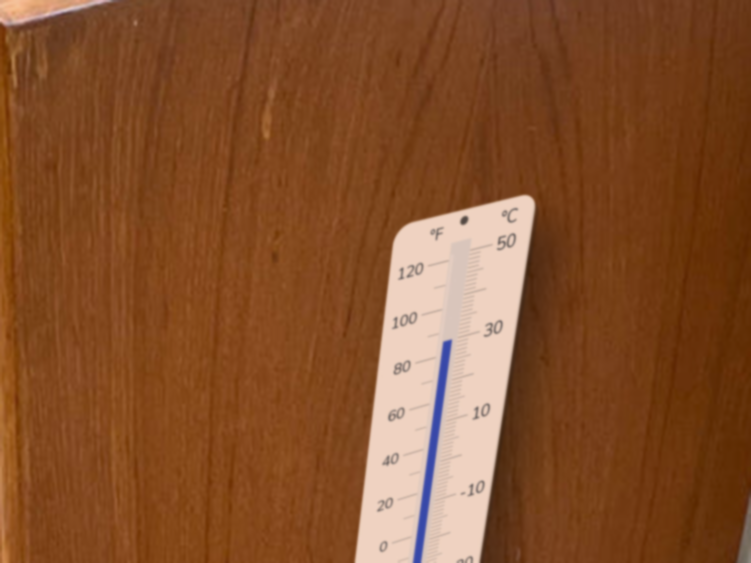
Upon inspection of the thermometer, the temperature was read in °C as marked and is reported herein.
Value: 30 °C
